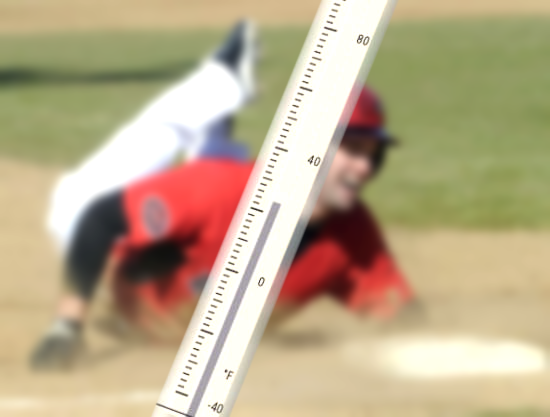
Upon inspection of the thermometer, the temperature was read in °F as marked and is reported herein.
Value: 24 °F
